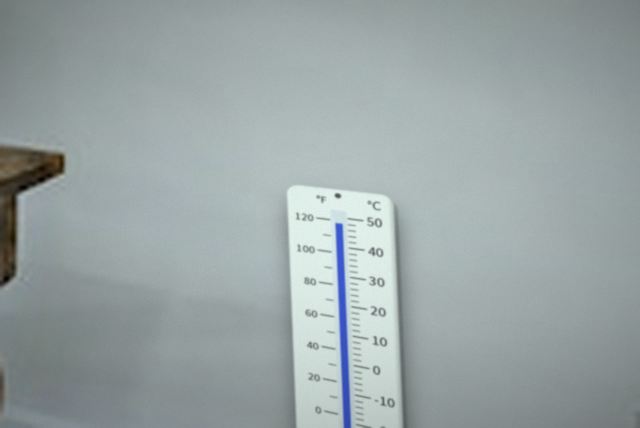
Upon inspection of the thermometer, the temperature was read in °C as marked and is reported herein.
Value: 48 °C
